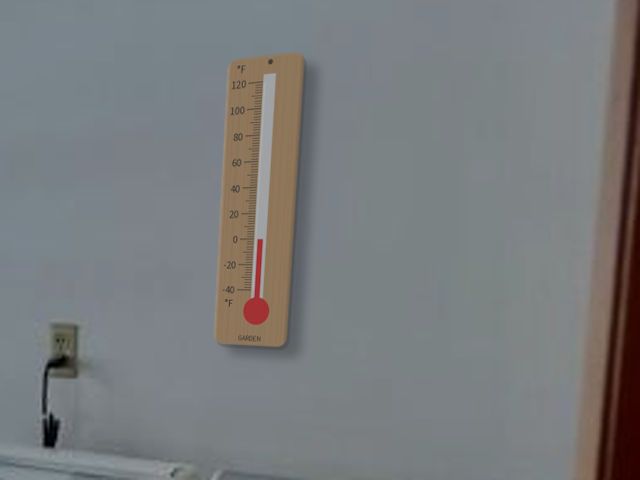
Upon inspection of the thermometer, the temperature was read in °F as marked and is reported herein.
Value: 0 °F
